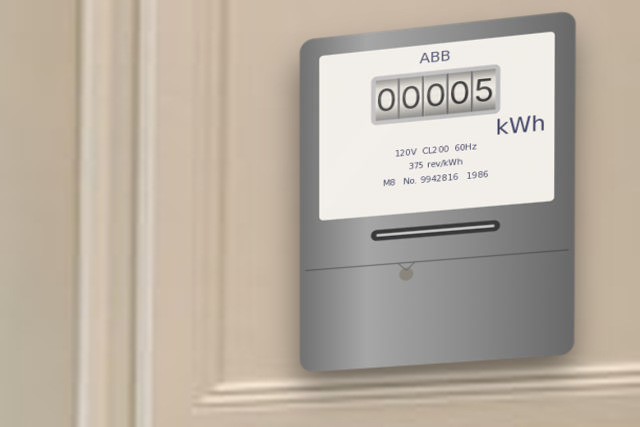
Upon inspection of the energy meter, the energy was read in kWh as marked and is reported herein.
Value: 5 kWh
